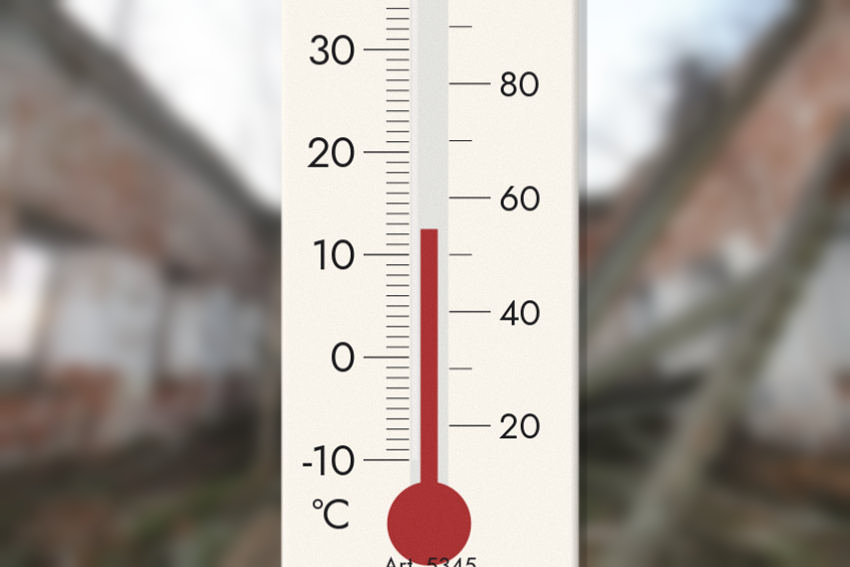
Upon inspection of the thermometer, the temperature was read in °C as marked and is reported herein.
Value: 12.5 °C
